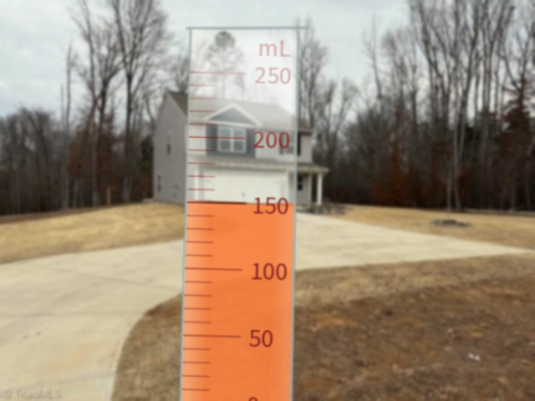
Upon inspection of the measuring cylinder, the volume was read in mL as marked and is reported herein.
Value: 150 mL
